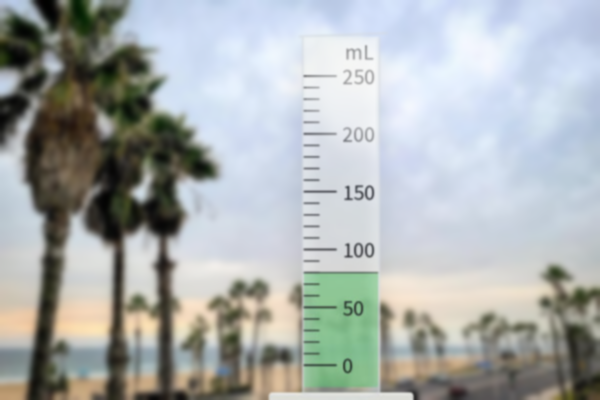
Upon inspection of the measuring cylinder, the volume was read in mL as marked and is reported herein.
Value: 80 mL
